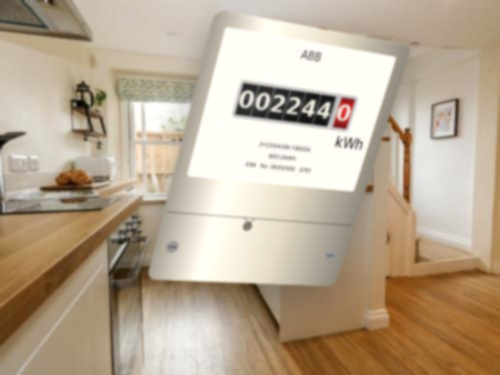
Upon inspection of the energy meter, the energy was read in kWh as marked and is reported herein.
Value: 2244.0 kWh
